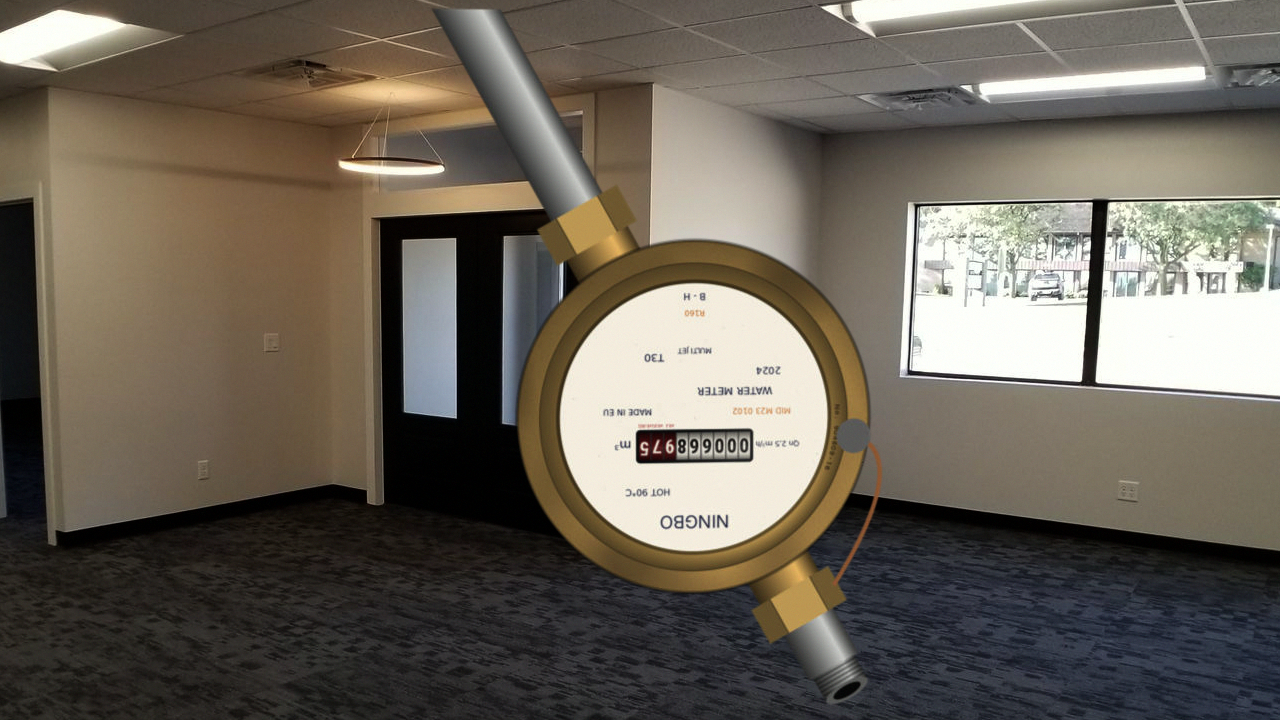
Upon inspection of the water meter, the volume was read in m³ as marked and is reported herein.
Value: 668.975 m³
